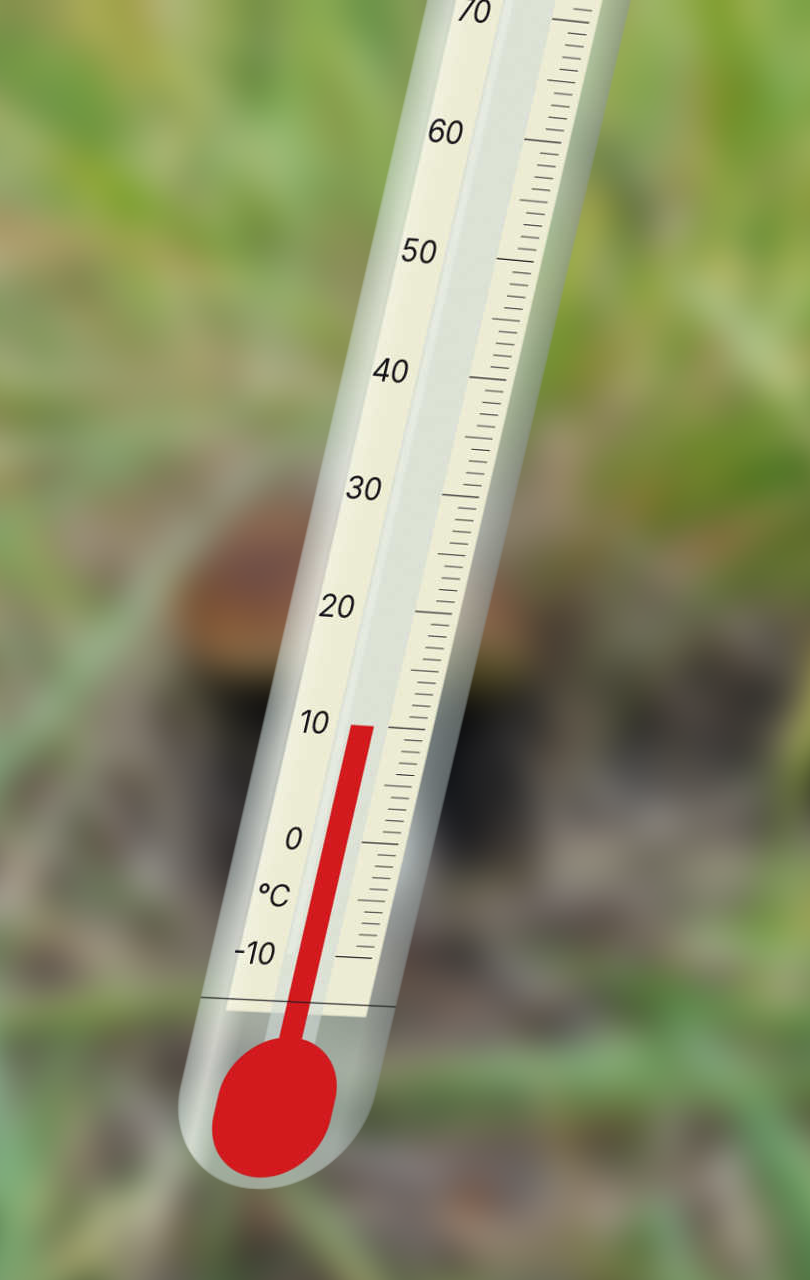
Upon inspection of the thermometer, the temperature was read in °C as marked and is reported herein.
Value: 10 °C
